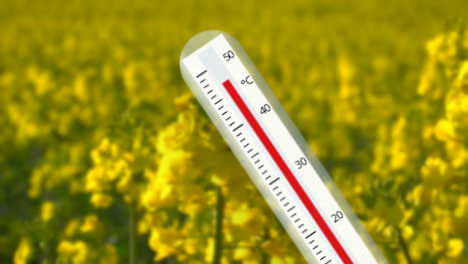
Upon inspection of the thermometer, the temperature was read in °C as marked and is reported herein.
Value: 47 °C
